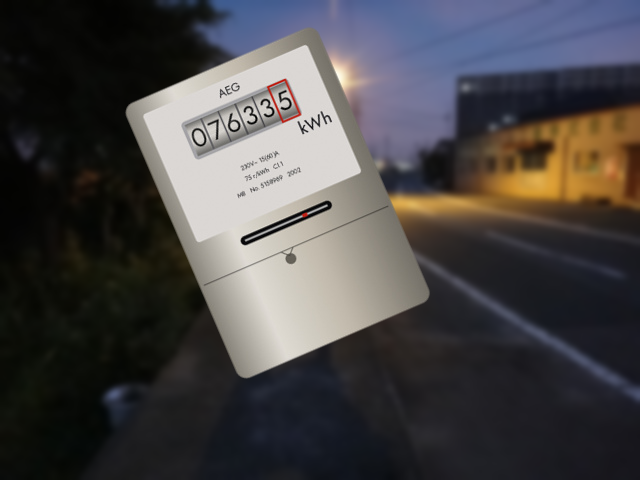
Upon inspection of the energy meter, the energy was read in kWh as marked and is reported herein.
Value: 7633.5 kWh
